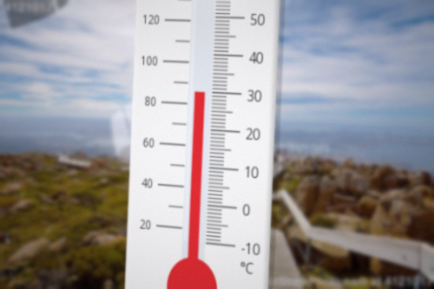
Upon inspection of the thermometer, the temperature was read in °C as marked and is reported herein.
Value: 30 °C
